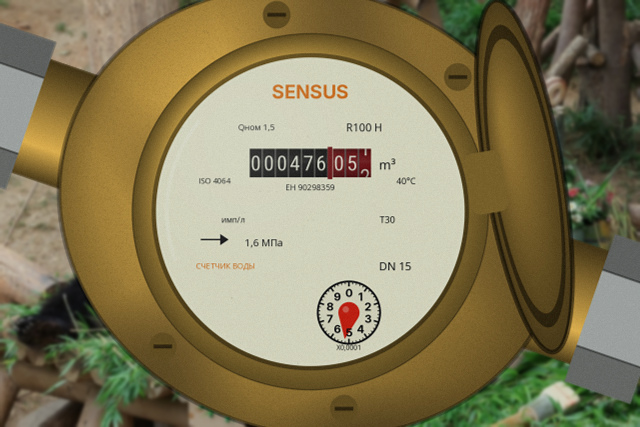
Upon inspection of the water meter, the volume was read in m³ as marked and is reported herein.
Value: 476.0515 m³
